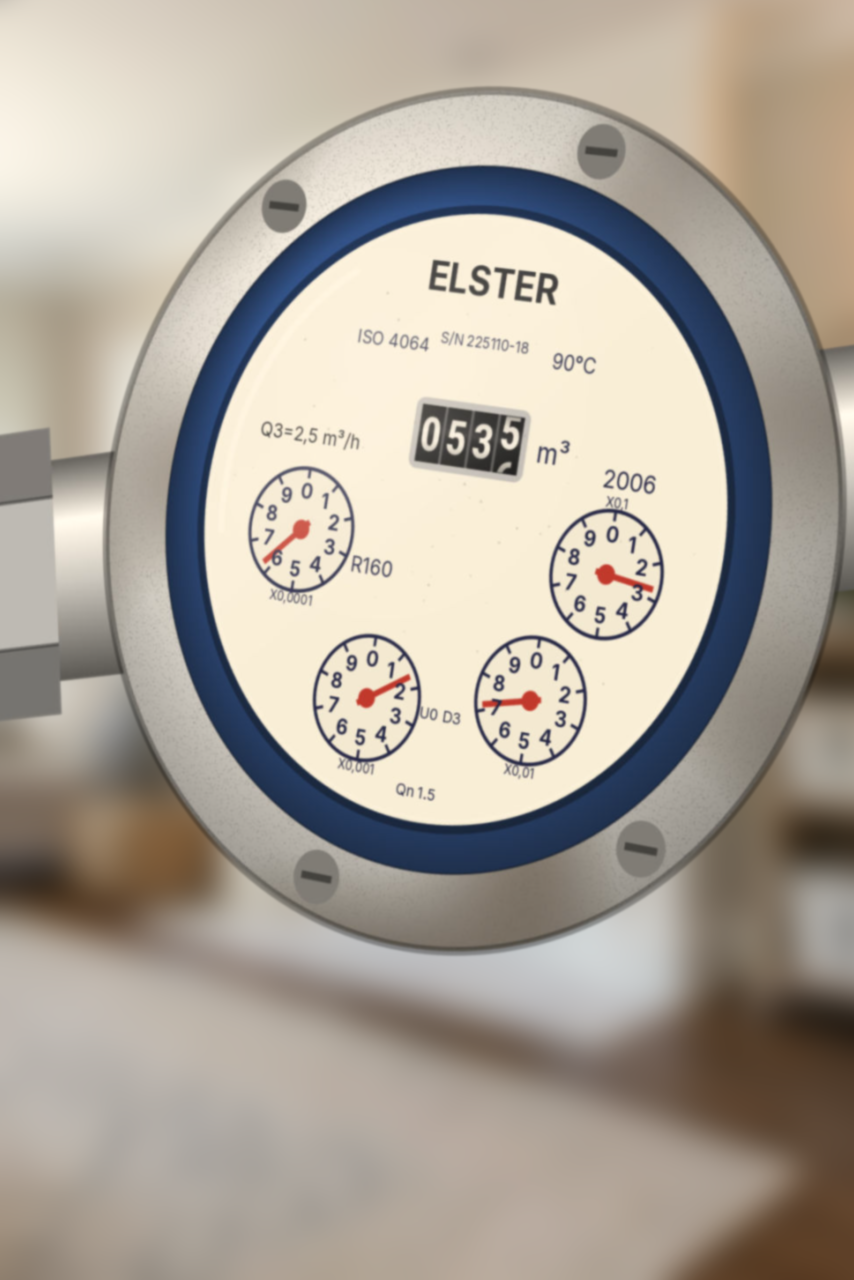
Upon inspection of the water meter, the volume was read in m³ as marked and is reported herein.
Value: 535.2716 m³
